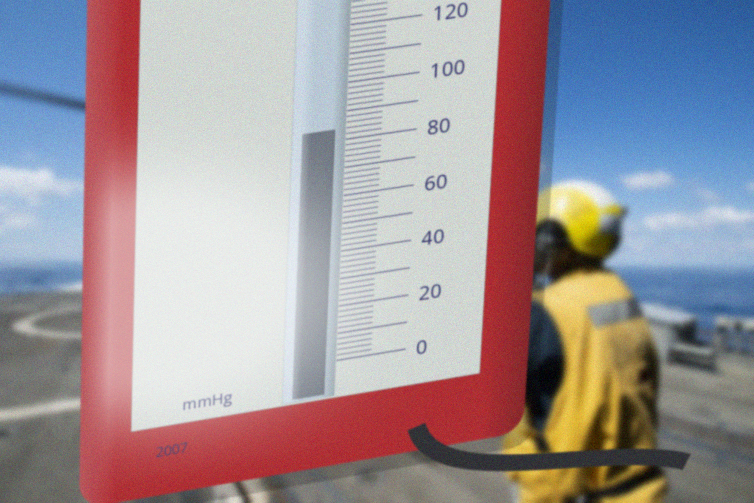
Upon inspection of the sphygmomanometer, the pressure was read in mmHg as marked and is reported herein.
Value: 84 mmHg
